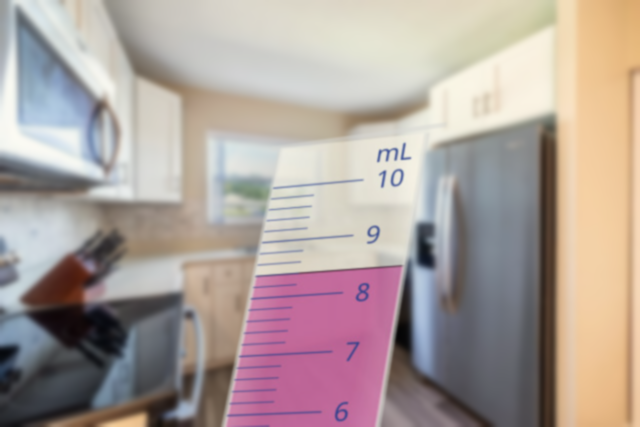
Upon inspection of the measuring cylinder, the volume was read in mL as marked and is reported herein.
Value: 8.4 mL
